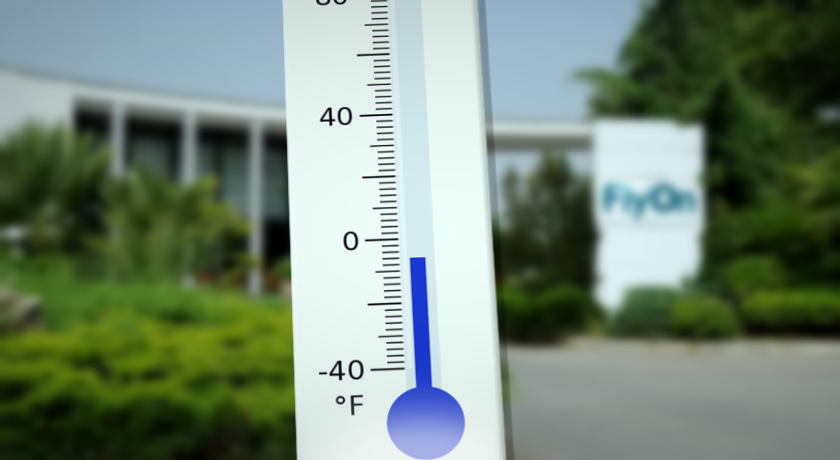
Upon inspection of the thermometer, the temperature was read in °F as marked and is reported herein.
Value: -6 °F
